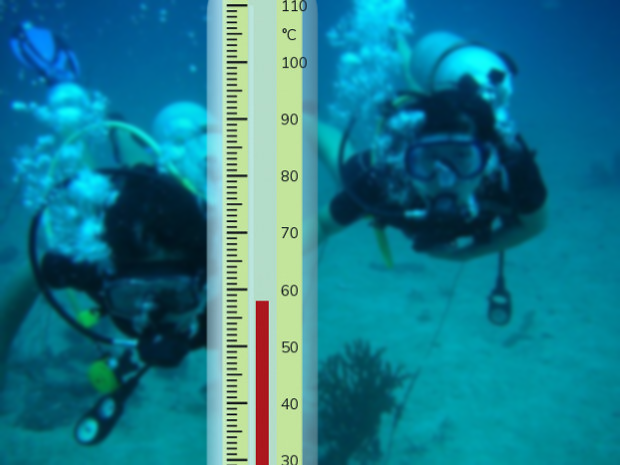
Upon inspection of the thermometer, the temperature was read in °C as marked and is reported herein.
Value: 58 °C
